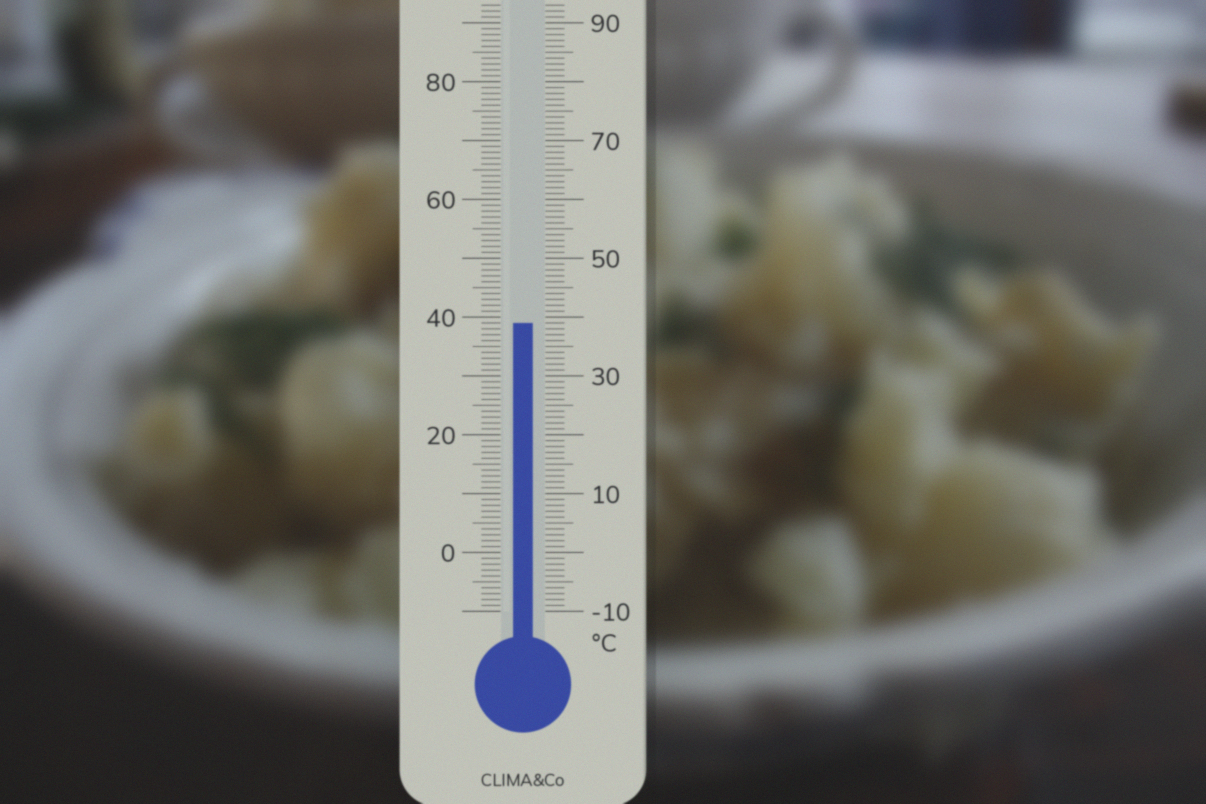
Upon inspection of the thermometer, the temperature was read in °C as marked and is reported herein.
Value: 39 °C
